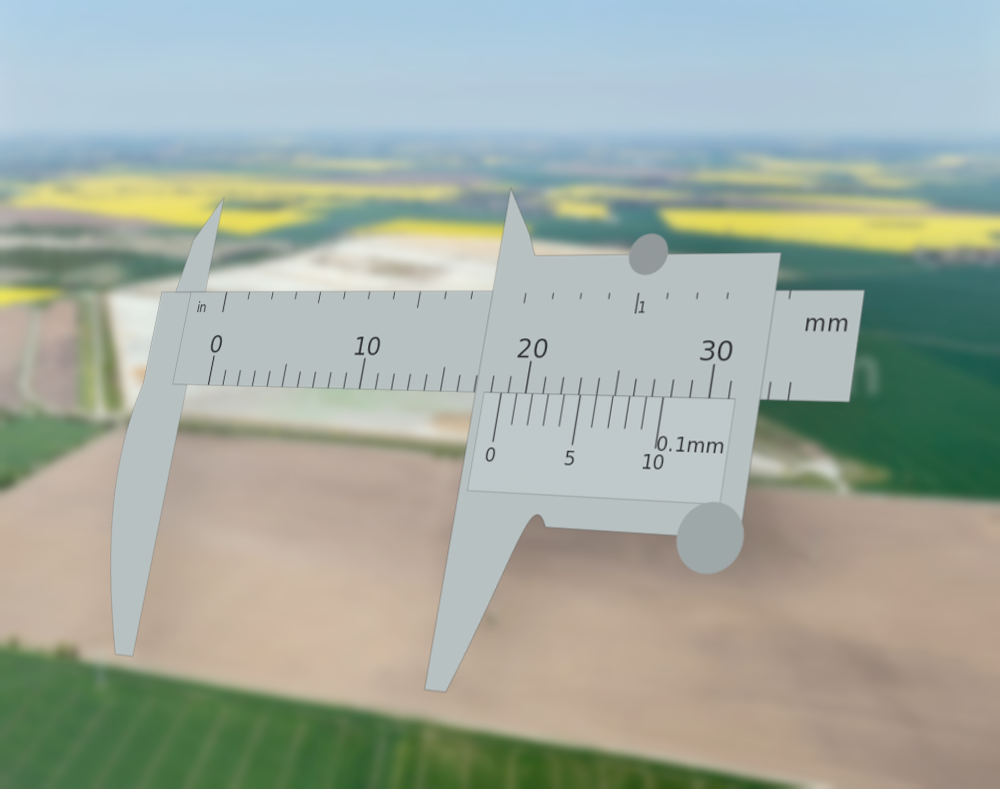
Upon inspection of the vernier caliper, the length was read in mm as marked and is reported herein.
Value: 18.6 mm
